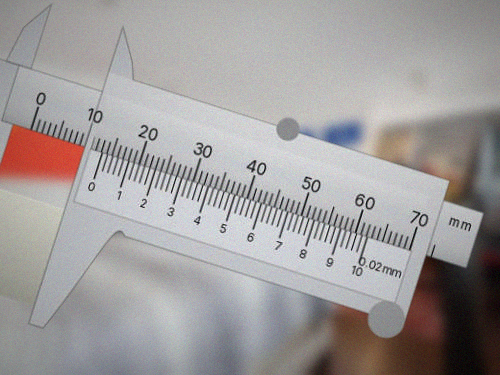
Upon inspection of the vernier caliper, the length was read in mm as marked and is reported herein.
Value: 13.2 mm
